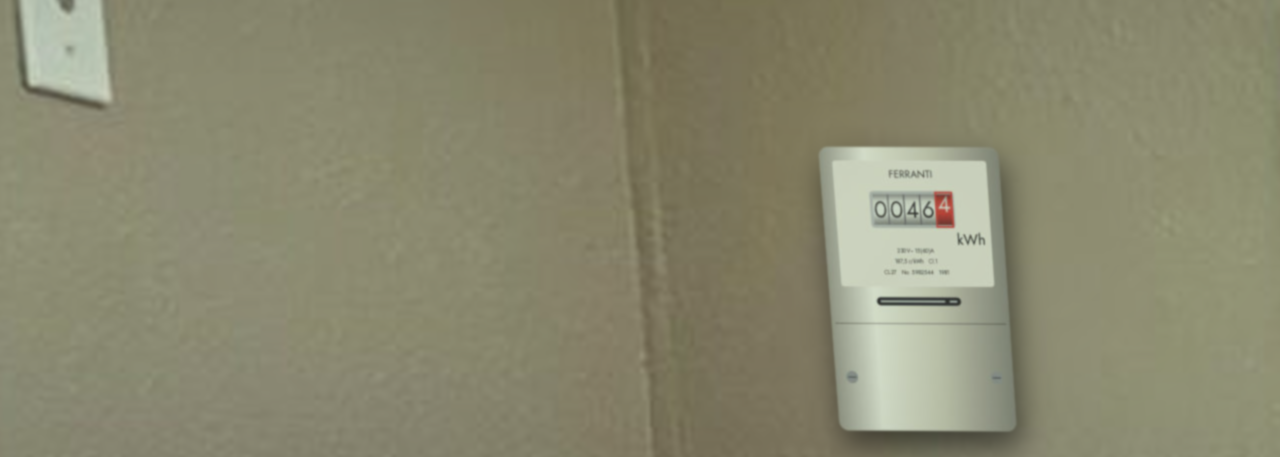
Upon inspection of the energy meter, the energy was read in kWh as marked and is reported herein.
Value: 46.4 kWh
